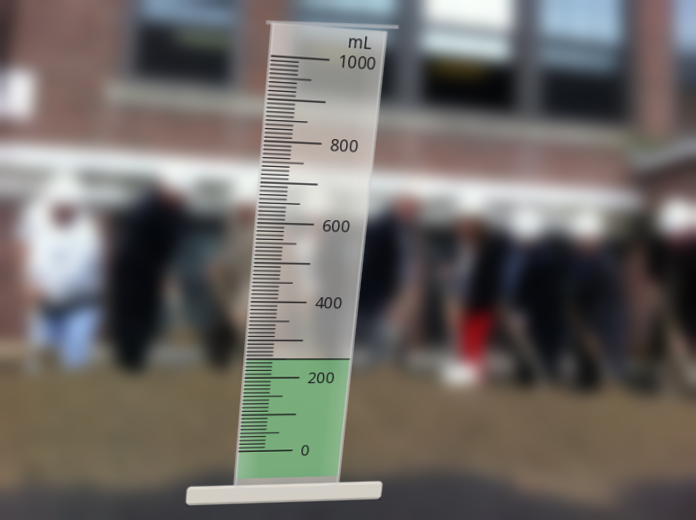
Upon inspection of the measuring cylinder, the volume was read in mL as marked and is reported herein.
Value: 250 mL
